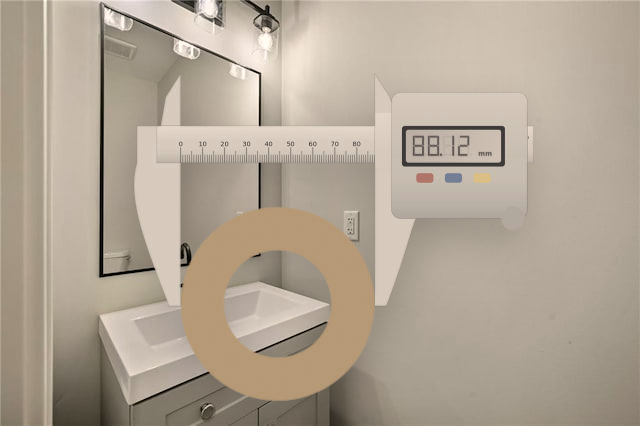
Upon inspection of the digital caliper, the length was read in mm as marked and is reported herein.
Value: 88.12 mm
